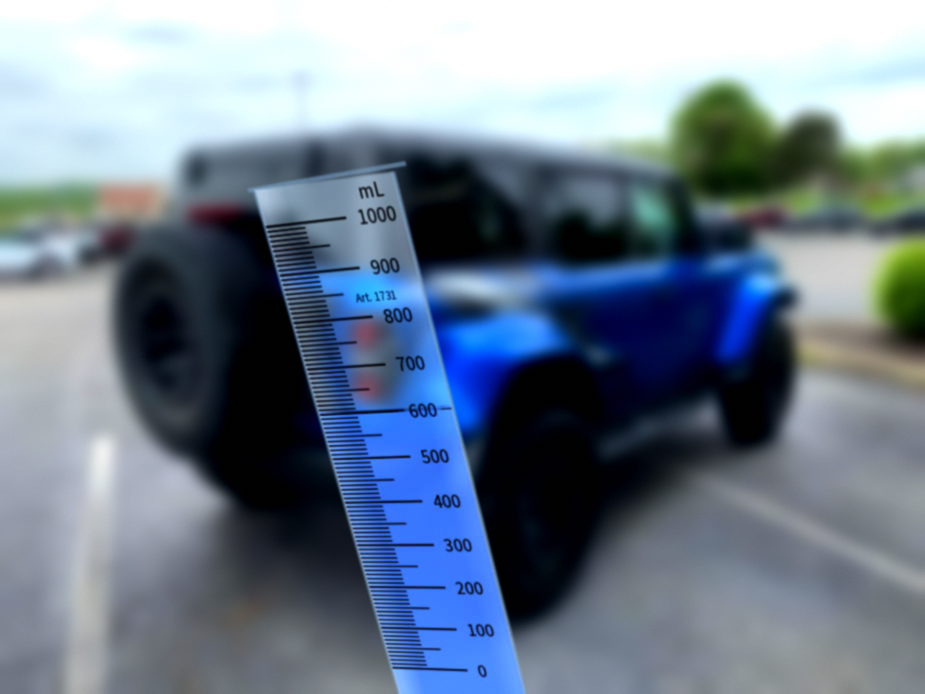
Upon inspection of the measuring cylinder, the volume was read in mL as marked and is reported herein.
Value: 600 mL
